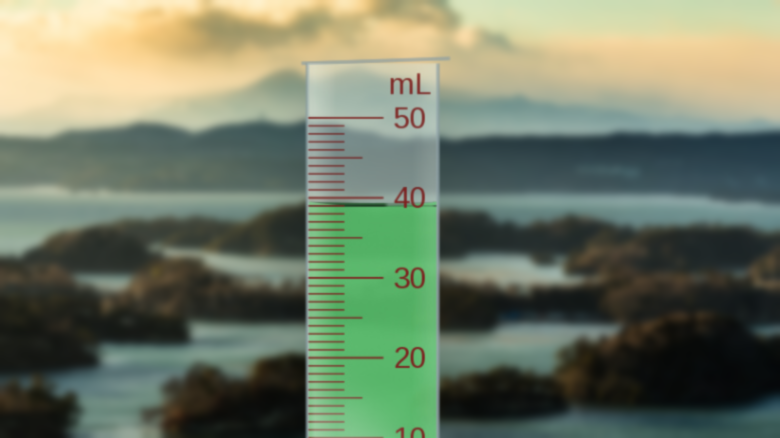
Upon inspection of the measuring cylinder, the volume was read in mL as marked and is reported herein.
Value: 39 mL
